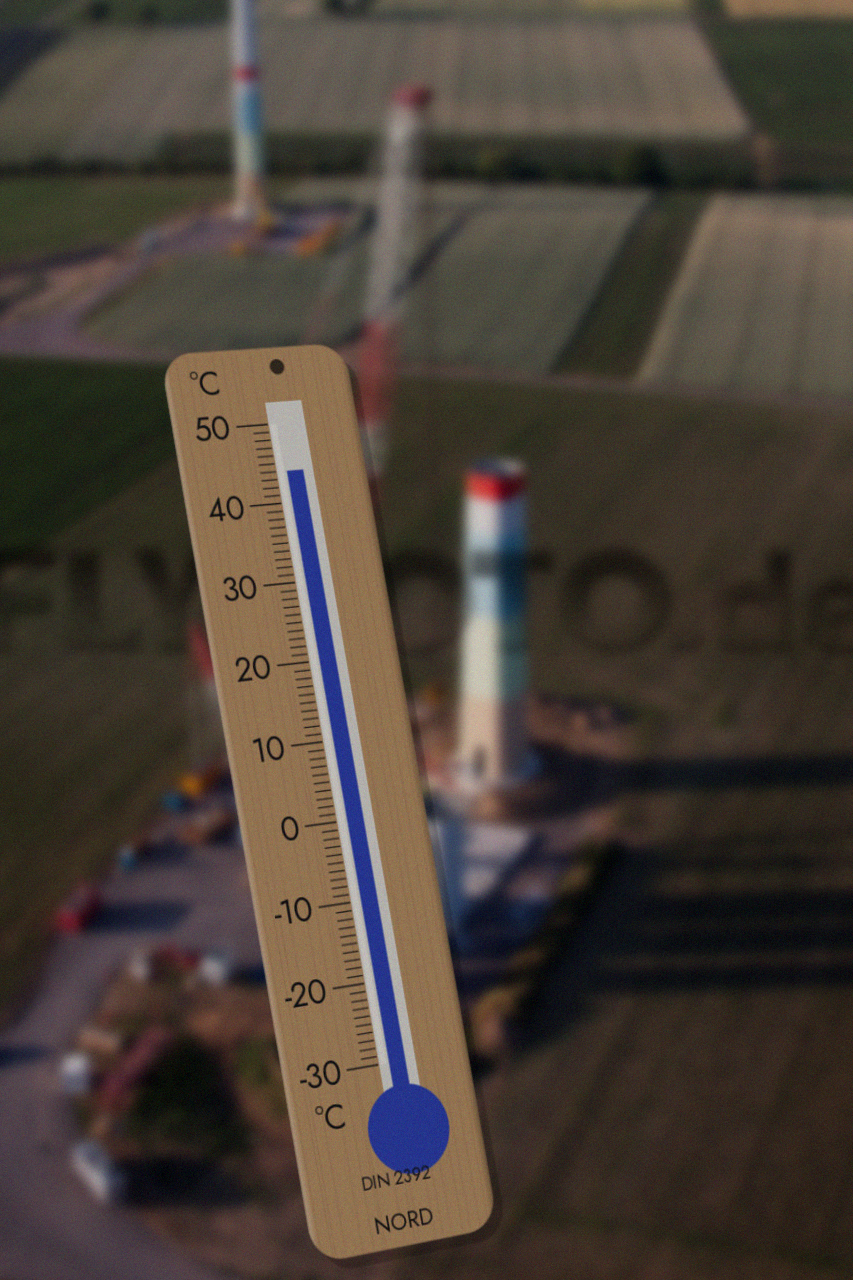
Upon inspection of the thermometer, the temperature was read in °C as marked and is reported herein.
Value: 44 °C
